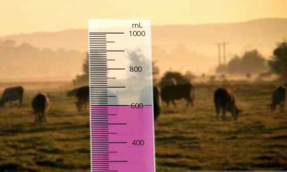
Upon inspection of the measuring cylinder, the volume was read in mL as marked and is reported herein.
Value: 600 mL
